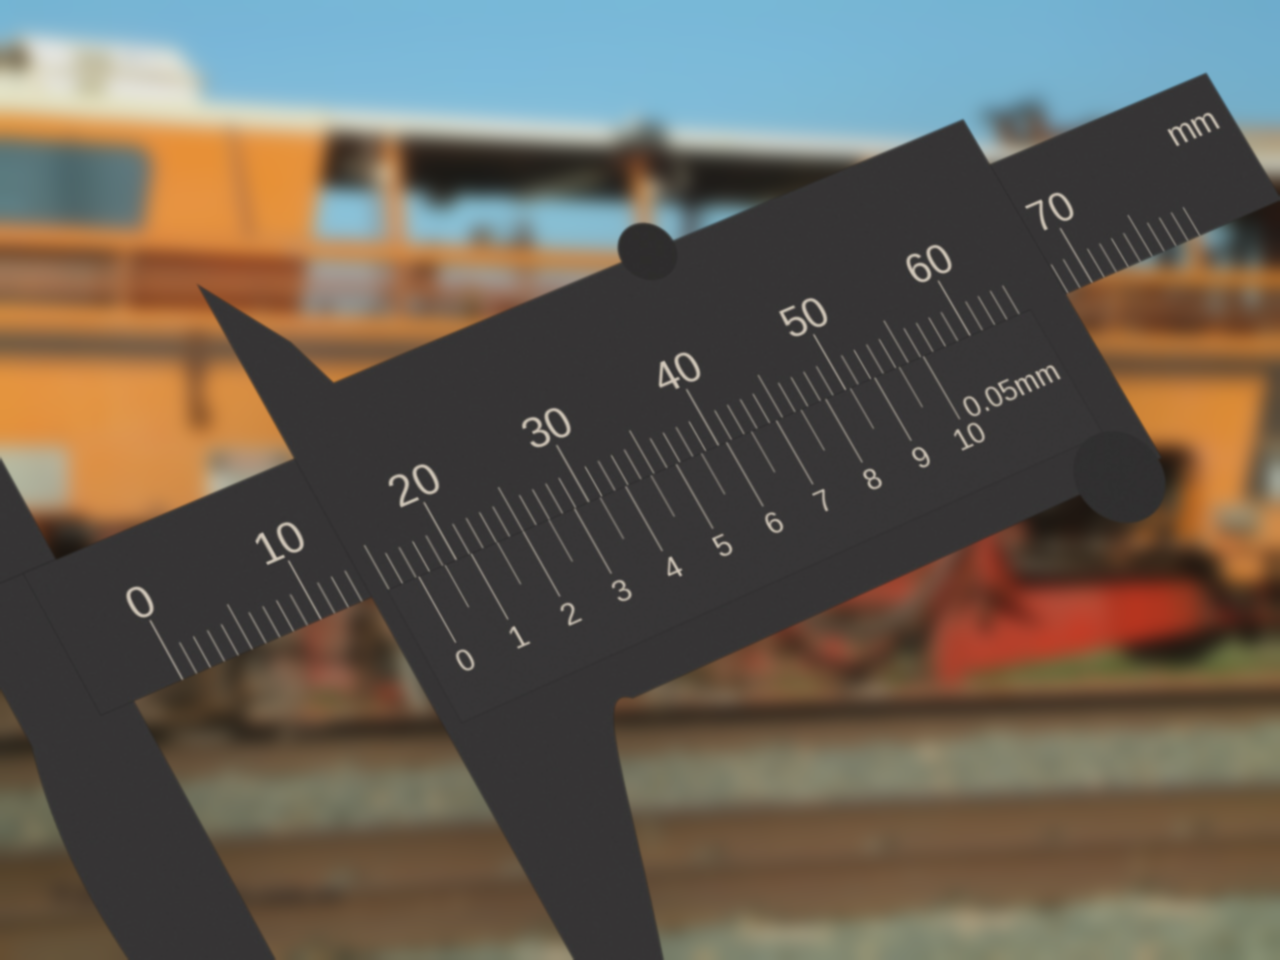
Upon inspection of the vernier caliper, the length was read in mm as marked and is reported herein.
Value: 17.2 mm
